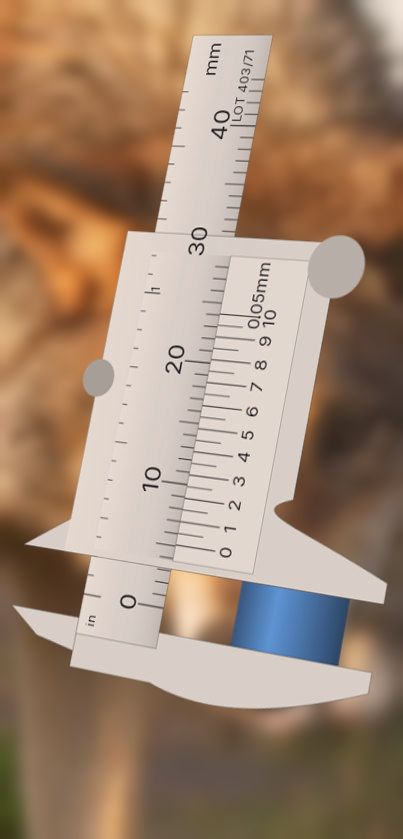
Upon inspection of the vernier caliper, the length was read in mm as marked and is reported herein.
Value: 5.1 mm
